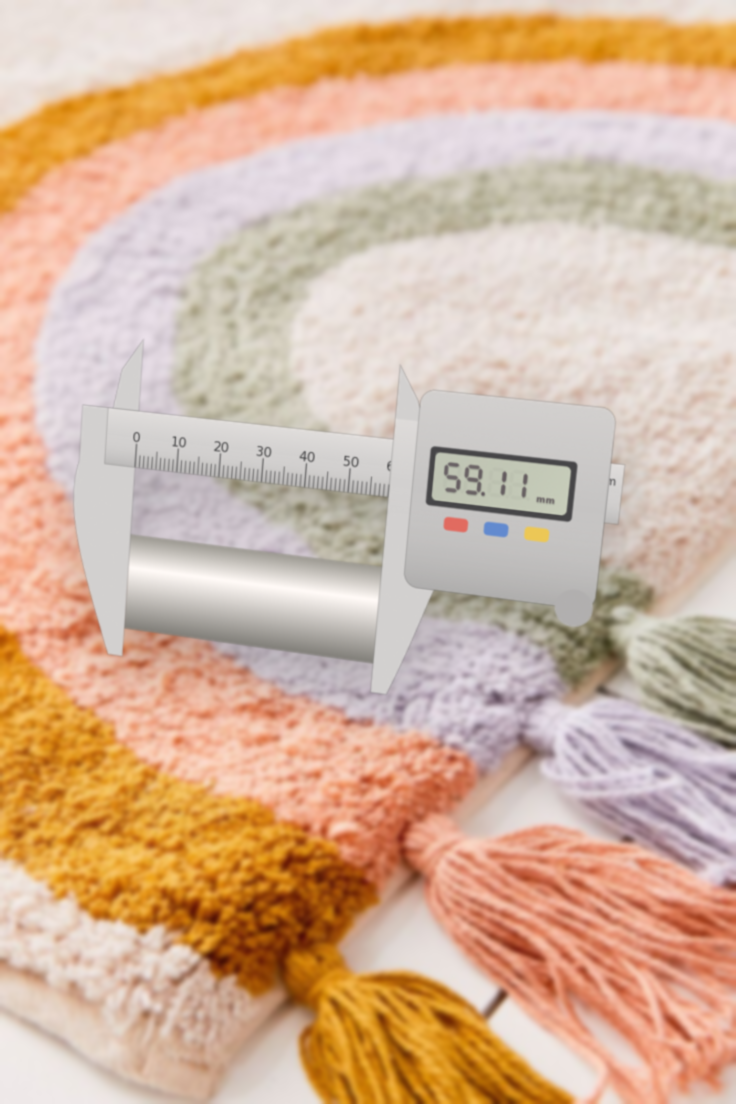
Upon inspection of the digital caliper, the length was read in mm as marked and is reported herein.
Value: 59.11 mm
